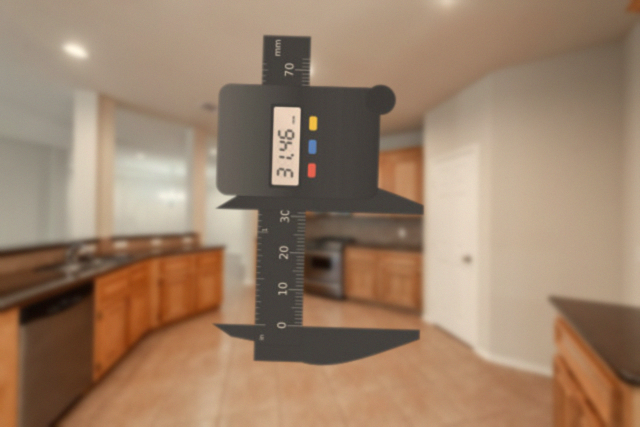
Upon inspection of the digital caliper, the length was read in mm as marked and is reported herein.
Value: 31.46 mm
